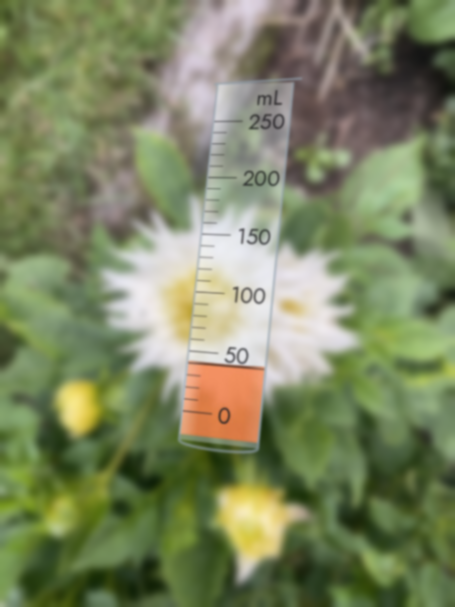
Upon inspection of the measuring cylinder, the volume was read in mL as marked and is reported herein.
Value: 40 mL
